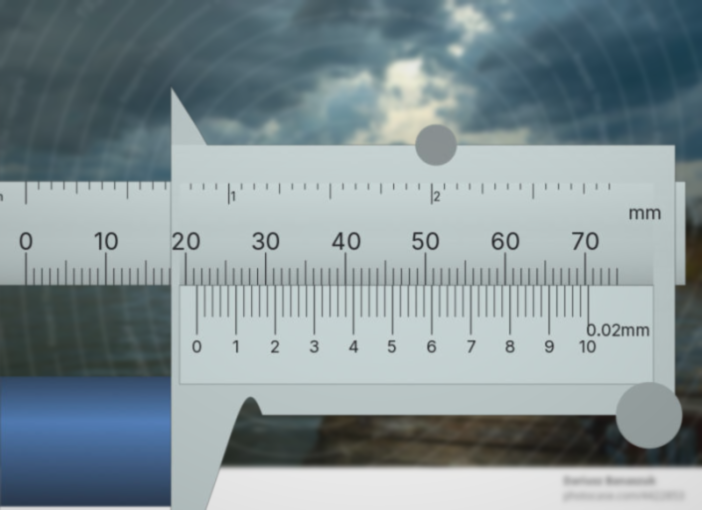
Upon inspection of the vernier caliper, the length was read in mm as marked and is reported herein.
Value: 21.4 mm
